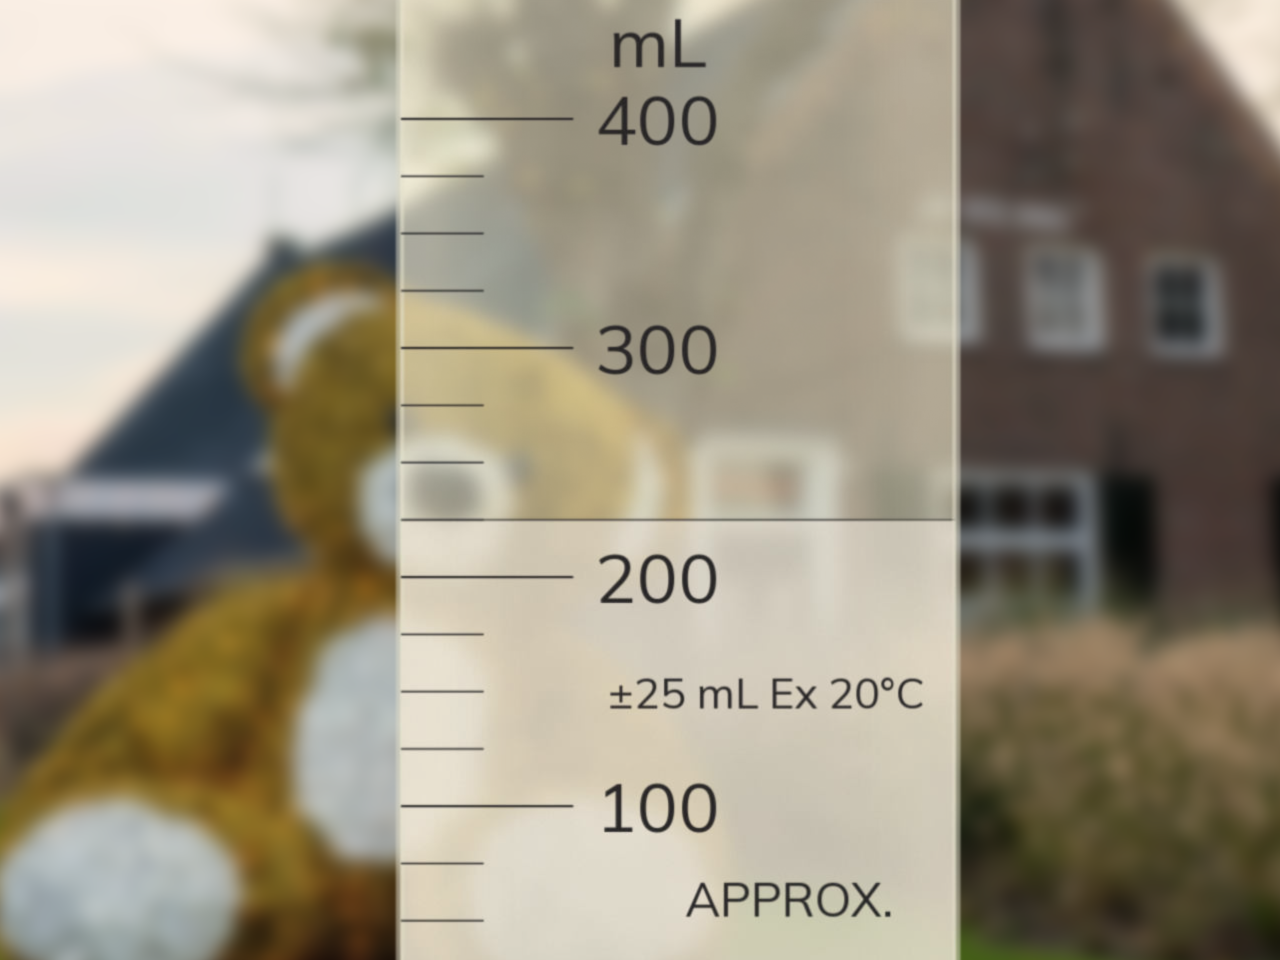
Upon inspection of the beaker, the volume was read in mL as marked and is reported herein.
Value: 225 mL
